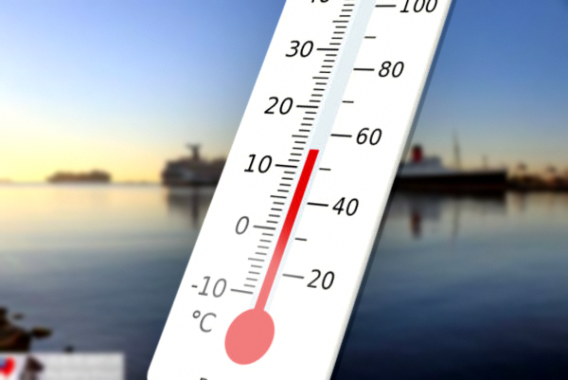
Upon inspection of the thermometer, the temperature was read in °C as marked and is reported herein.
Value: 13 °C
